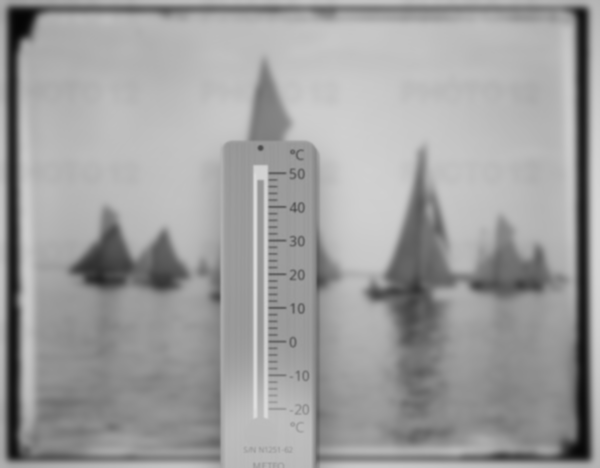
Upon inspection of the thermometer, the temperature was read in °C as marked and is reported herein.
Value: 48 °C
